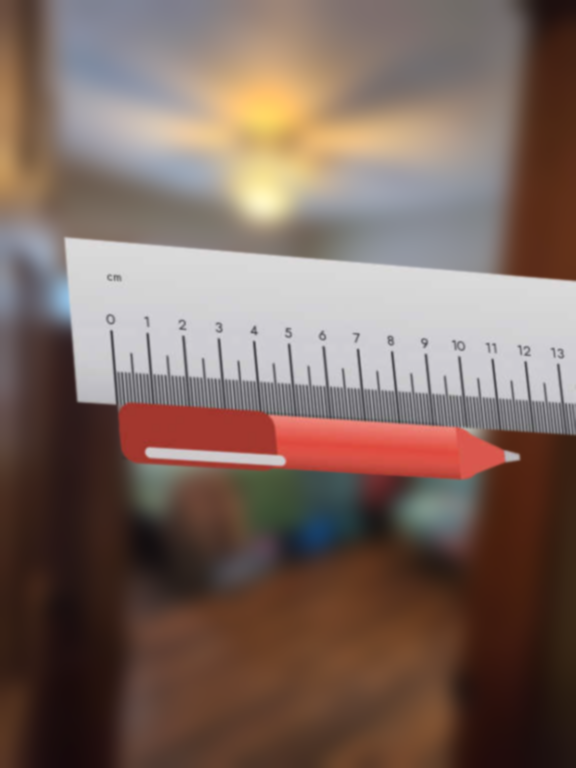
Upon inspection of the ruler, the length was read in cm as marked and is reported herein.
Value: 11.5 cm
